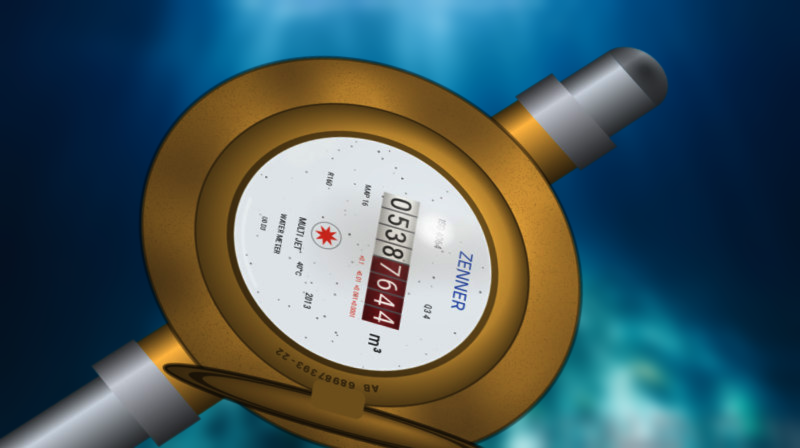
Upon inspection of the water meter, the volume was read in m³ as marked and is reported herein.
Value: 538.7644 m³
